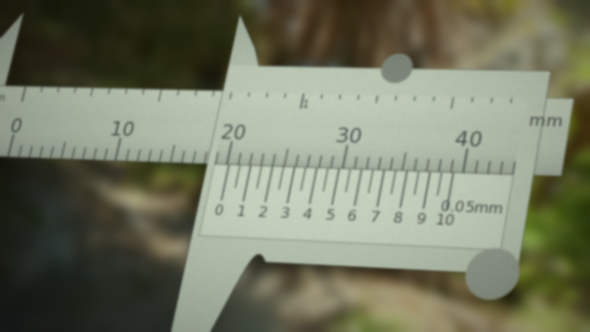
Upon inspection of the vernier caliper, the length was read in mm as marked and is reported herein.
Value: 20.2 mm
